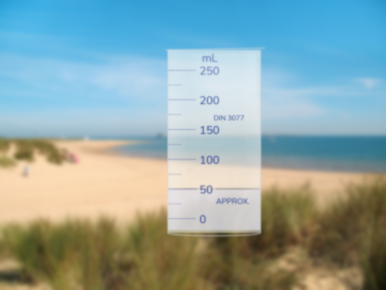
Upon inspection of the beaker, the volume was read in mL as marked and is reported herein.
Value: 50 mL
